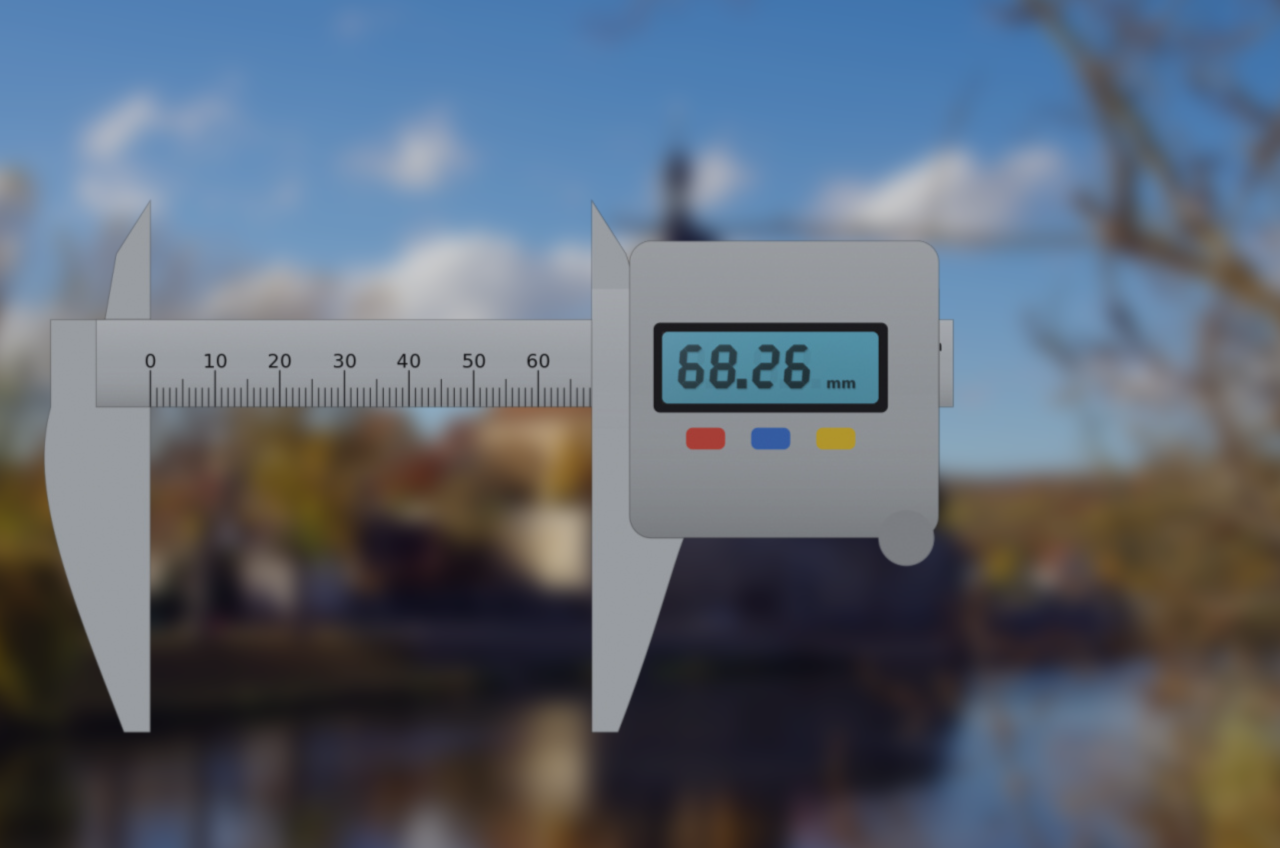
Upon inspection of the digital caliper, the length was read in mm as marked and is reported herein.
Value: 68.26 mm
